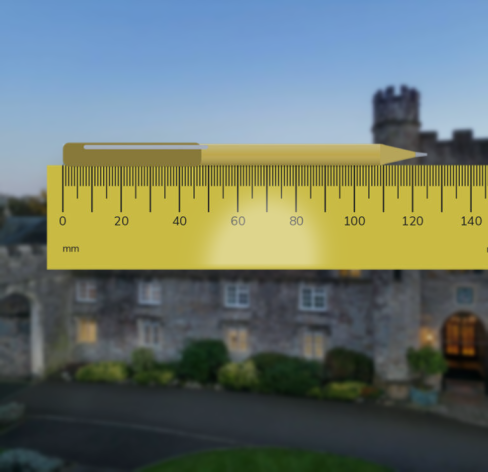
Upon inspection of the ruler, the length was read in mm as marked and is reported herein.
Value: 125 mm
